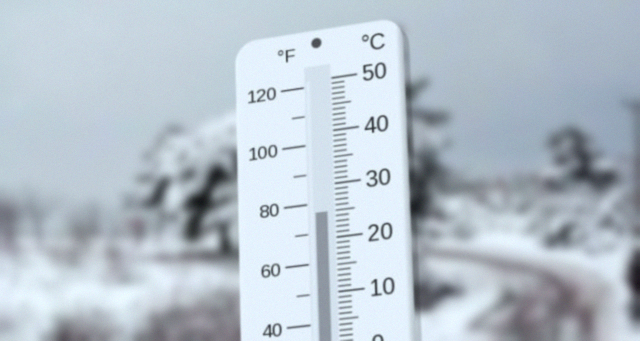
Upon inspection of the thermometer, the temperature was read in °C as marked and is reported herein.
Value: 25 °C
